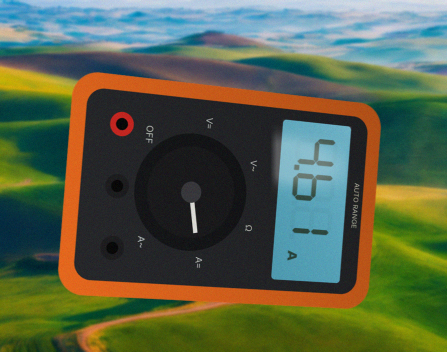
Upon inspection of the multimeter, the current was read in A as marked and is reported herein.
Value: 4.61 A
